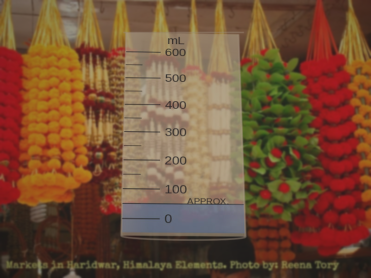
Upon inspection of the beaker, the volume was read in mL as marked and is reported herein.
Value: 50 mL
